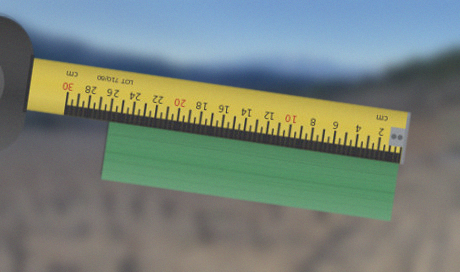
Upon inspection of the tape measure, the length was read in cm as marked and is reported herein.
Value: 26 cm
